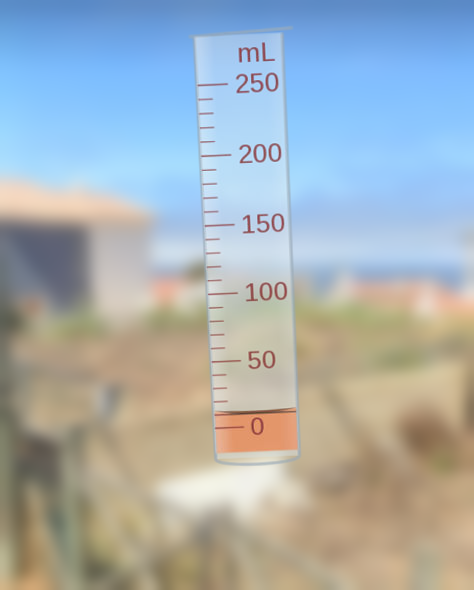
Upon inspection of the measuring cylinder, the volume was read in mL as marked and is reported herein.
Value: 10 mL
